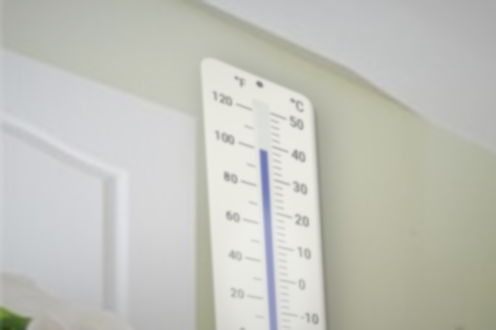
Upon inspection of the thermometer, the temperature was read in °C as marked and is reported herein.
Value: 38 °C
